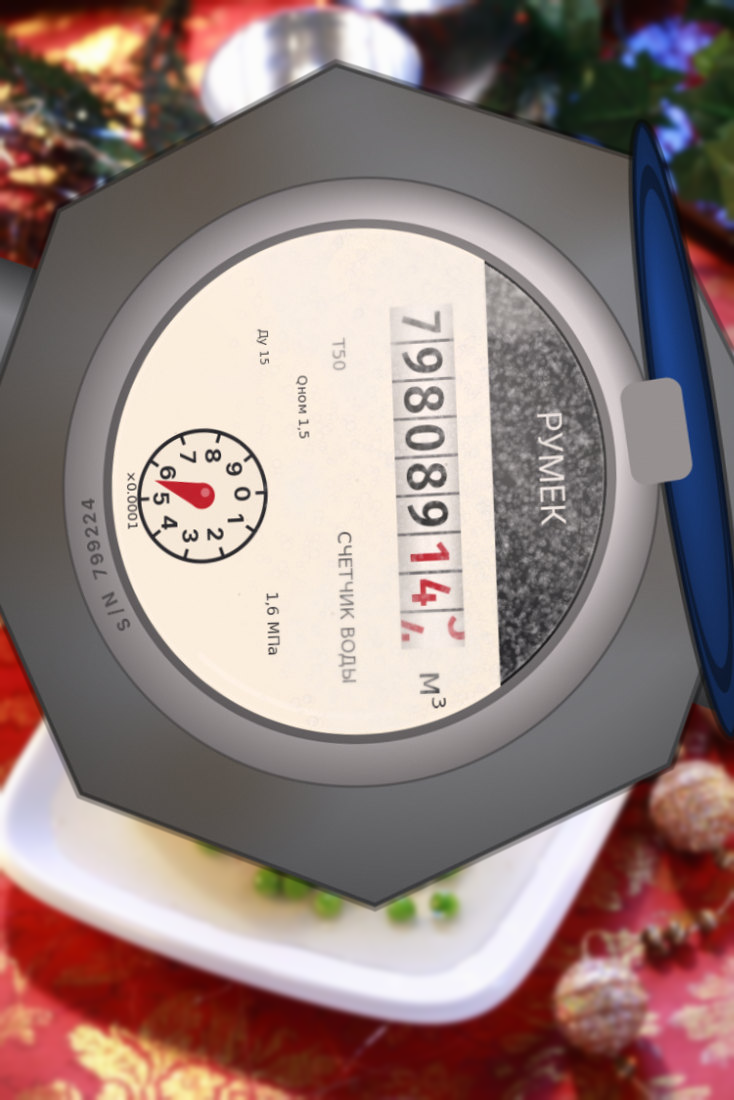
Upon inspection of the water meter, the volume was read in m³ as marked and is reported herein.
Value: 798089.1435 m³
